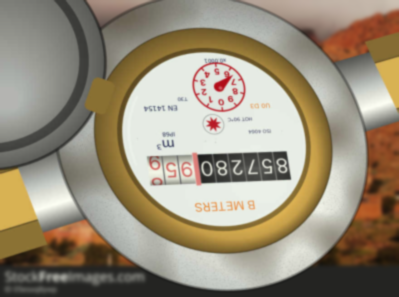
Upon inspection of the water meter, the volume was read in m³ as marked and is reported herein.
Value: 857280.9586 m³
